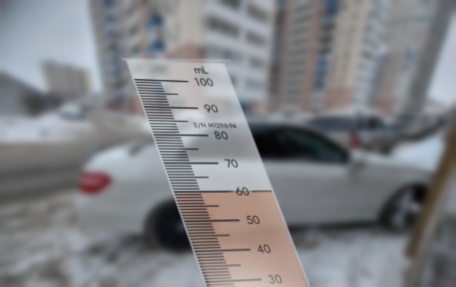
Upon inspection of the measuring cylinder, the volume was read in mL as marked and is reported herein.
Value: 60 mL
